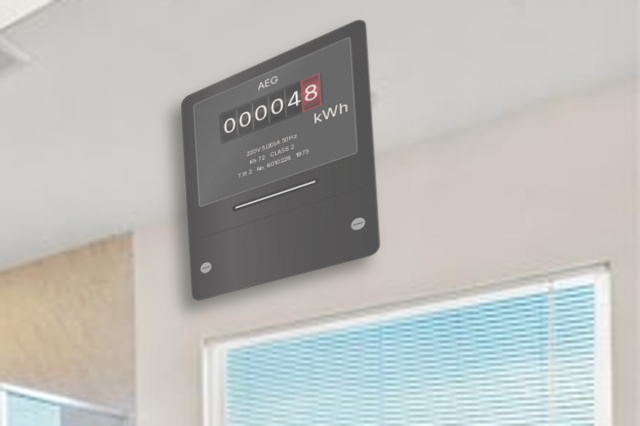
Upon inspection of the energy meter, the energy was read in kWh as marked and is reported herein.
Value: 4.8 kWh
